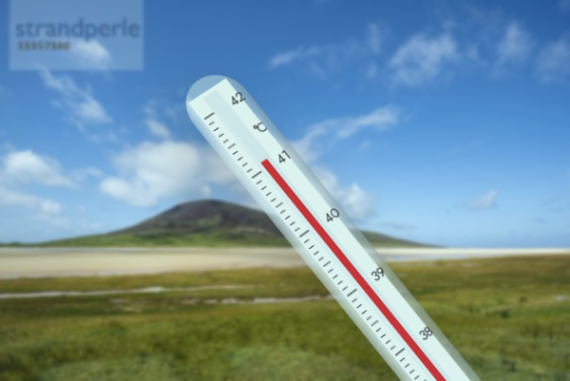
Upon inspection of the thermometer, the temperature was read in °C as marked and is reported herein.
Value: 41.1 °C
